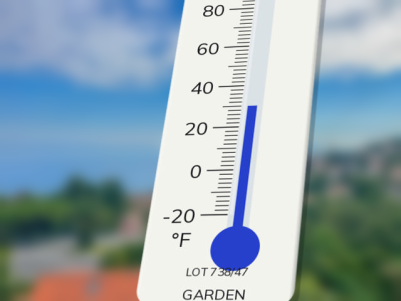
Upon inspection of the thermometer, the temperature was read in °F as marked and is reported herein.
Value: 30 °F
